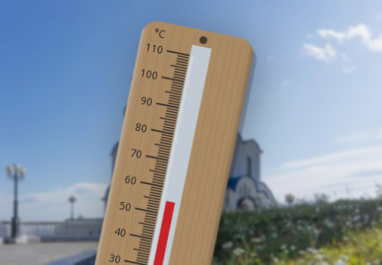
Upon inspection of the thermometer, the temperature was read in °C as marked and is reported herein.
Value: 55 °C
